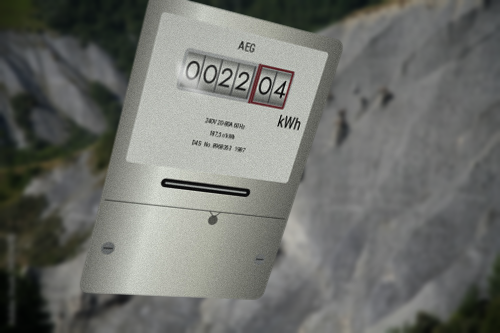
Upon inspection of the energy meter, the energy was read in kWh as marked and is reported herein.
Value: 22.04 kWh
